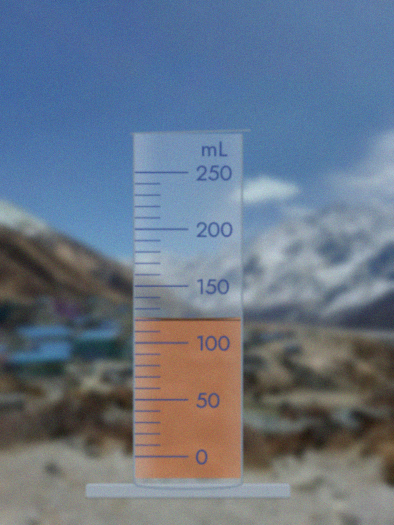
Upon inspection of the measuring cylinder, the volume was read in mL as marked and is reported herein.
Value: 120 mL
